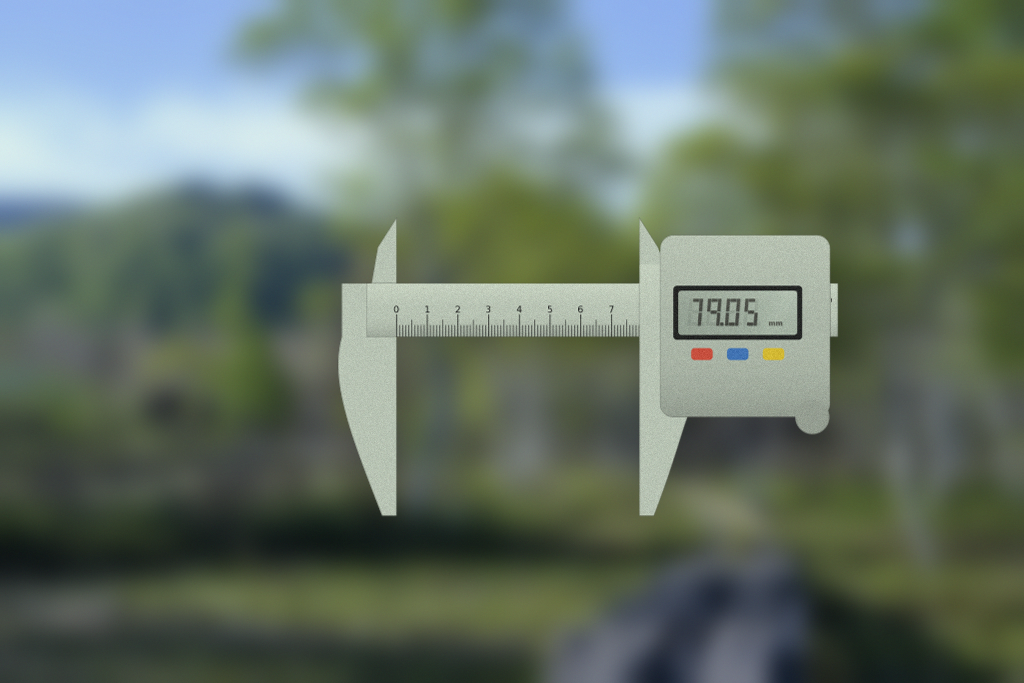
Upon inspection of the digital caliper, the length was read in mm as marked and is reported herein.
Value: 79.05 mm
